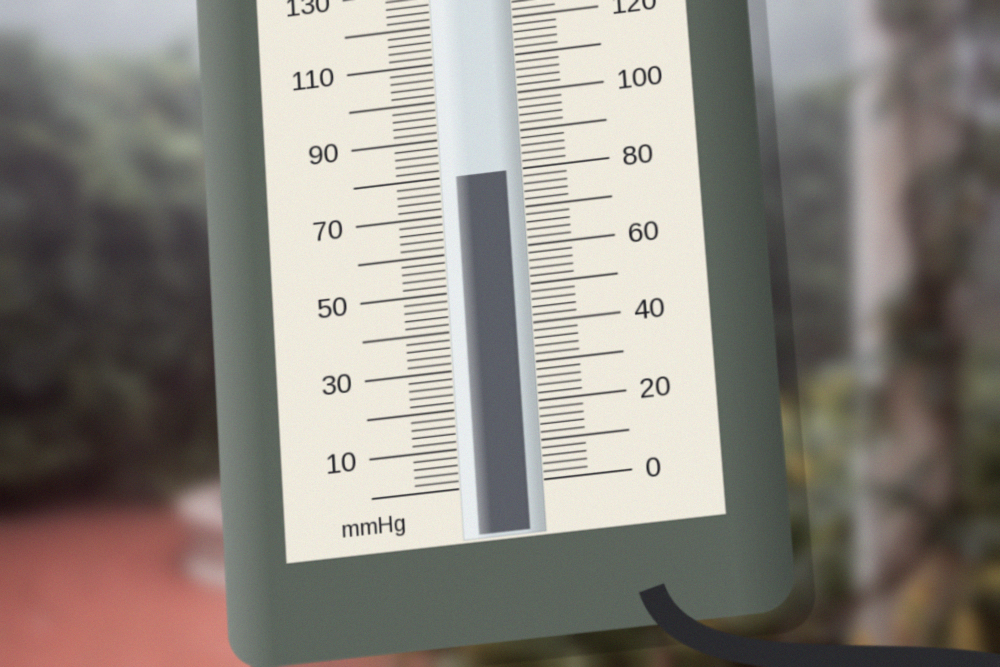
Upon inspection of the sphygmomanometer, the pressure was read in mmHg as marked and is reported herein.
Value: 80 mmHg
